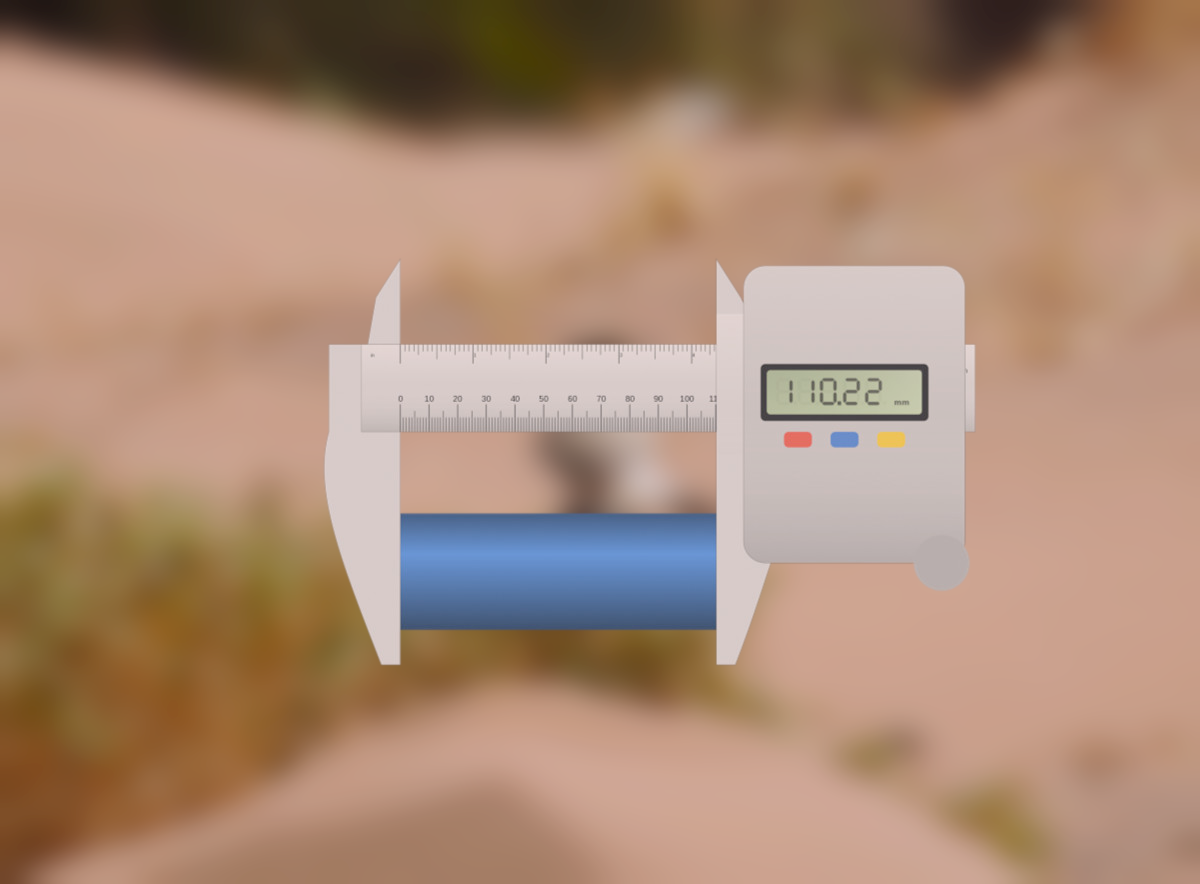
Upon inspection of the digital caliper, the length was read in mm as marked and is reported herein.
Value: 110.22 mm
